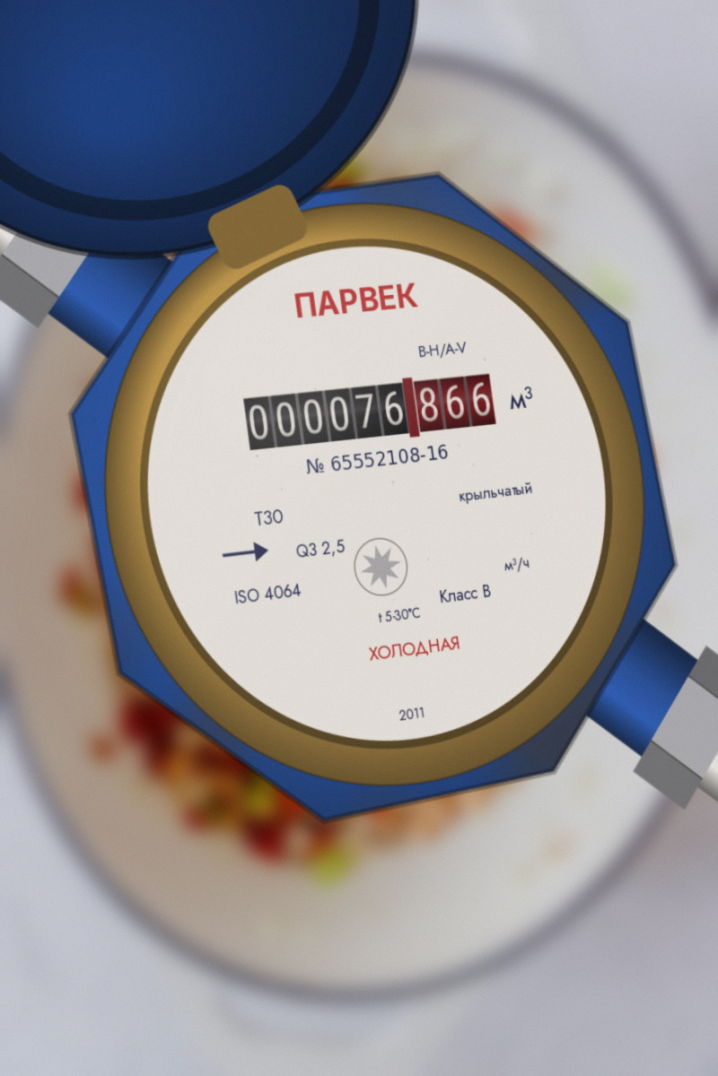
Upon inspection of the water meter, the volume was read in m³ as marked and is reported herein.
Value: 76.866 m³
